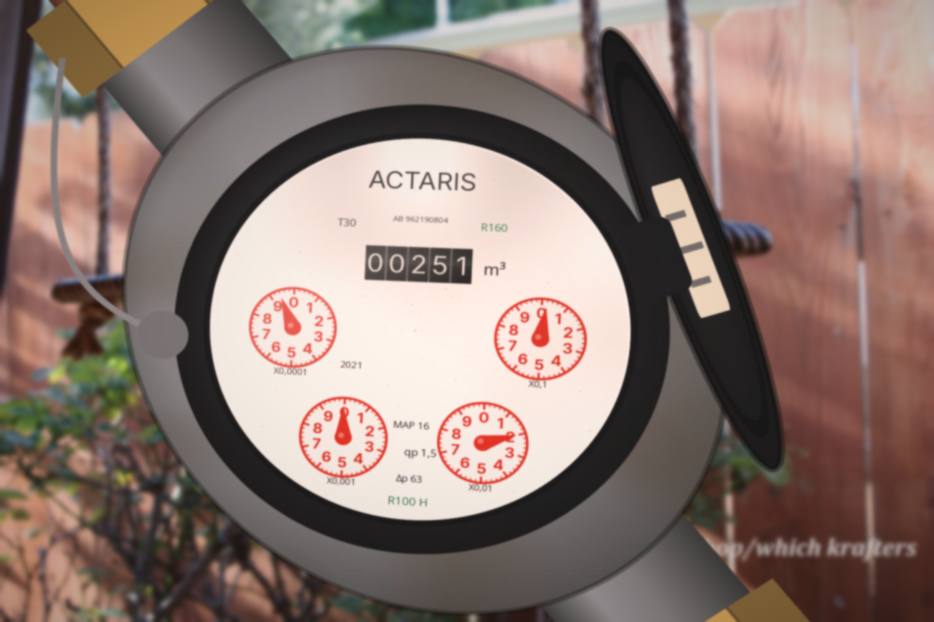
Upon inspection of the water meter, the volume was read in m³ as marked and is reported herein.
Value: 251.0199 m³
